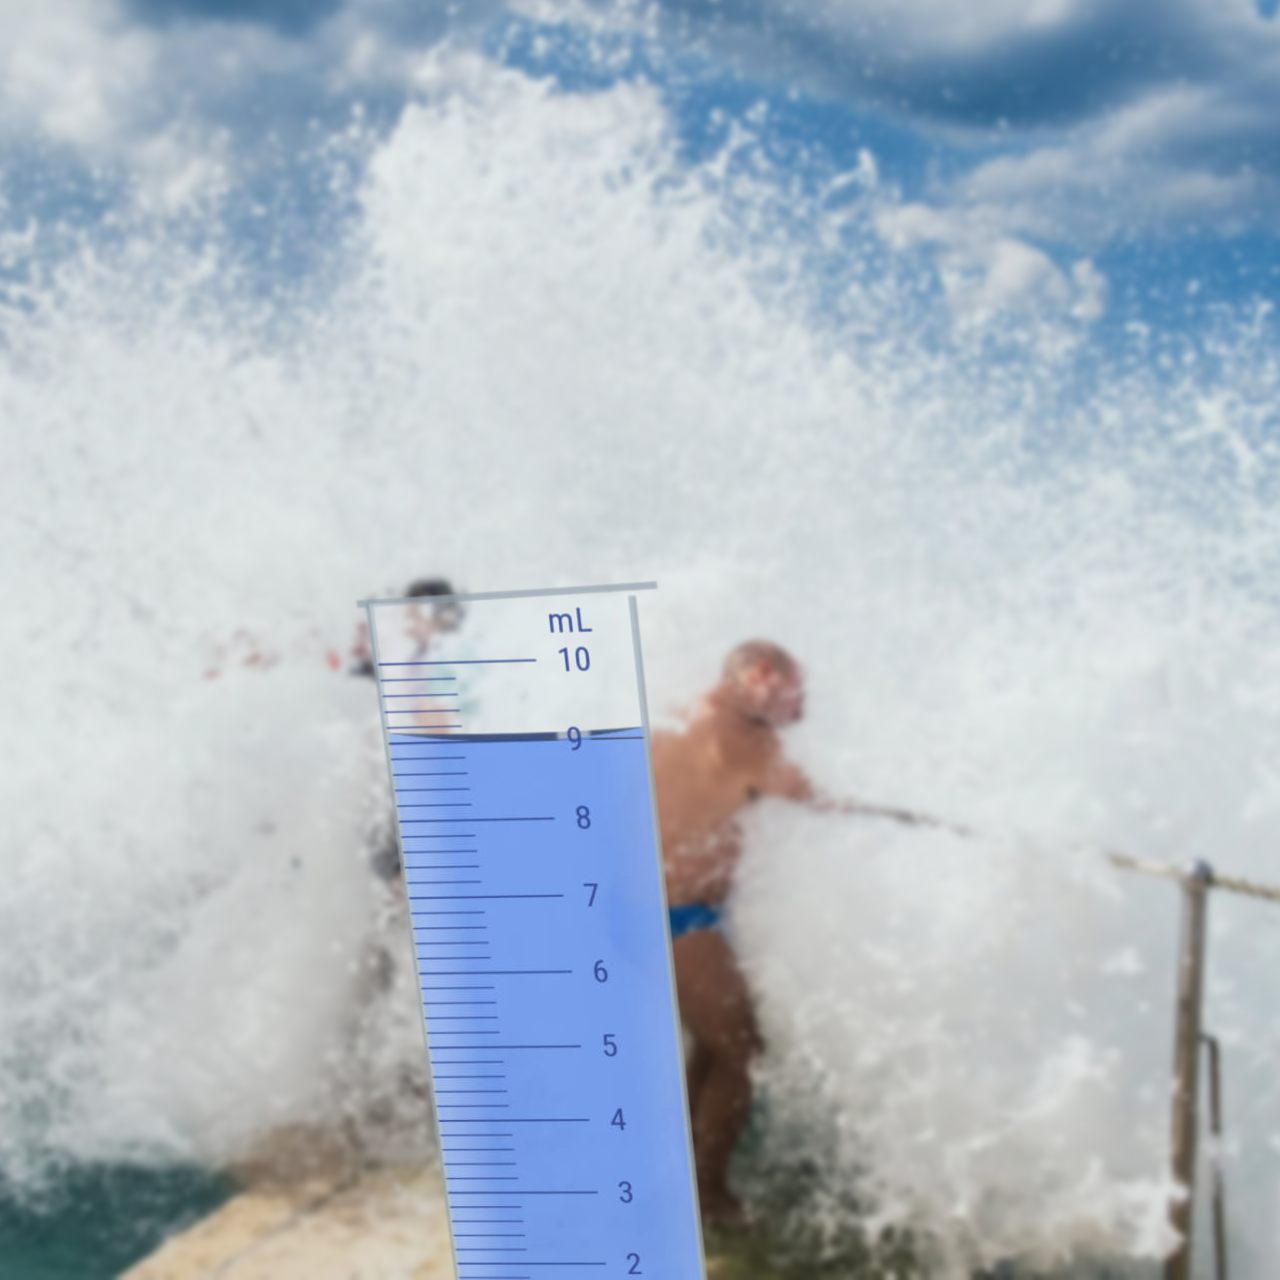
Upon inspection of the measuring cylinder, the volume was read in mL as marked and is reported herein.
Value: 9 mL
